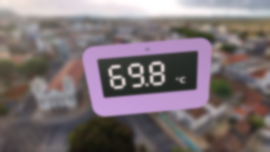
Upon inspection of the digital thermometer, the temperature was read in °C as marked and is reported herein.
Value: 69.8 °C
